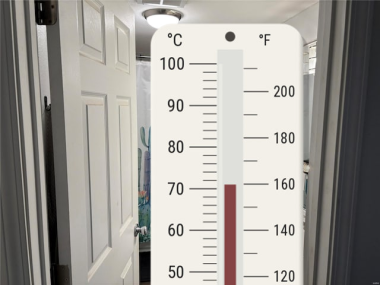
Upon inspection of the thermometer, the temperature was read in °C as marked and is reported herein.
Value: 71 °C
